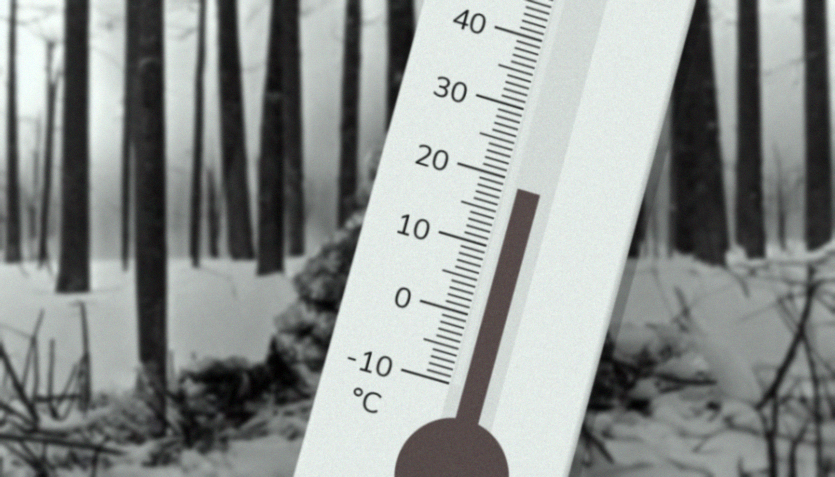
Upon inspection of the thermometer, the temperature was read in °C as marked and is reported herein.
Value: 19 °C
